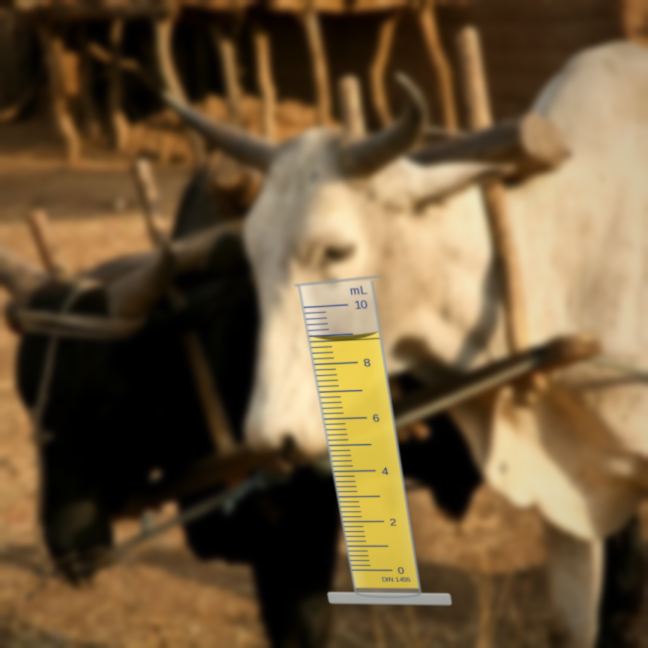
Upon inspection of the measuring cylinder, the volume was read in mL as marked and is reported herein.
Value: 8.8 mL
